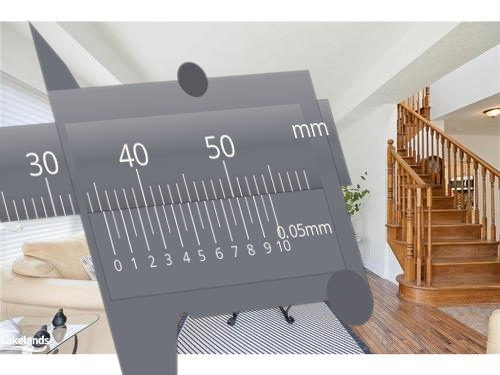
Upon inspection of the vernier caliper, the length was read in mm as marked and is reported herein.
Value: 35.2 mm
